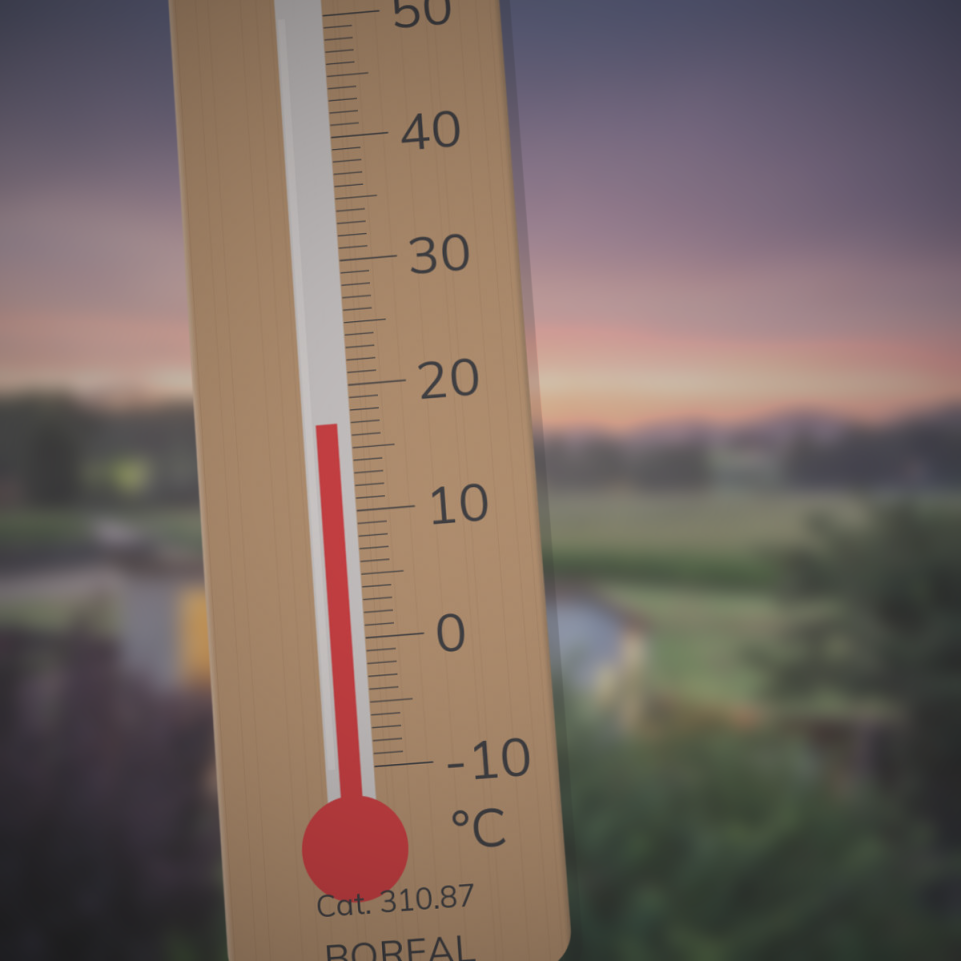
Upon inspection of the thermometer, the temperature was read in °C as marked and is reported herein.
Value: 17 °C
